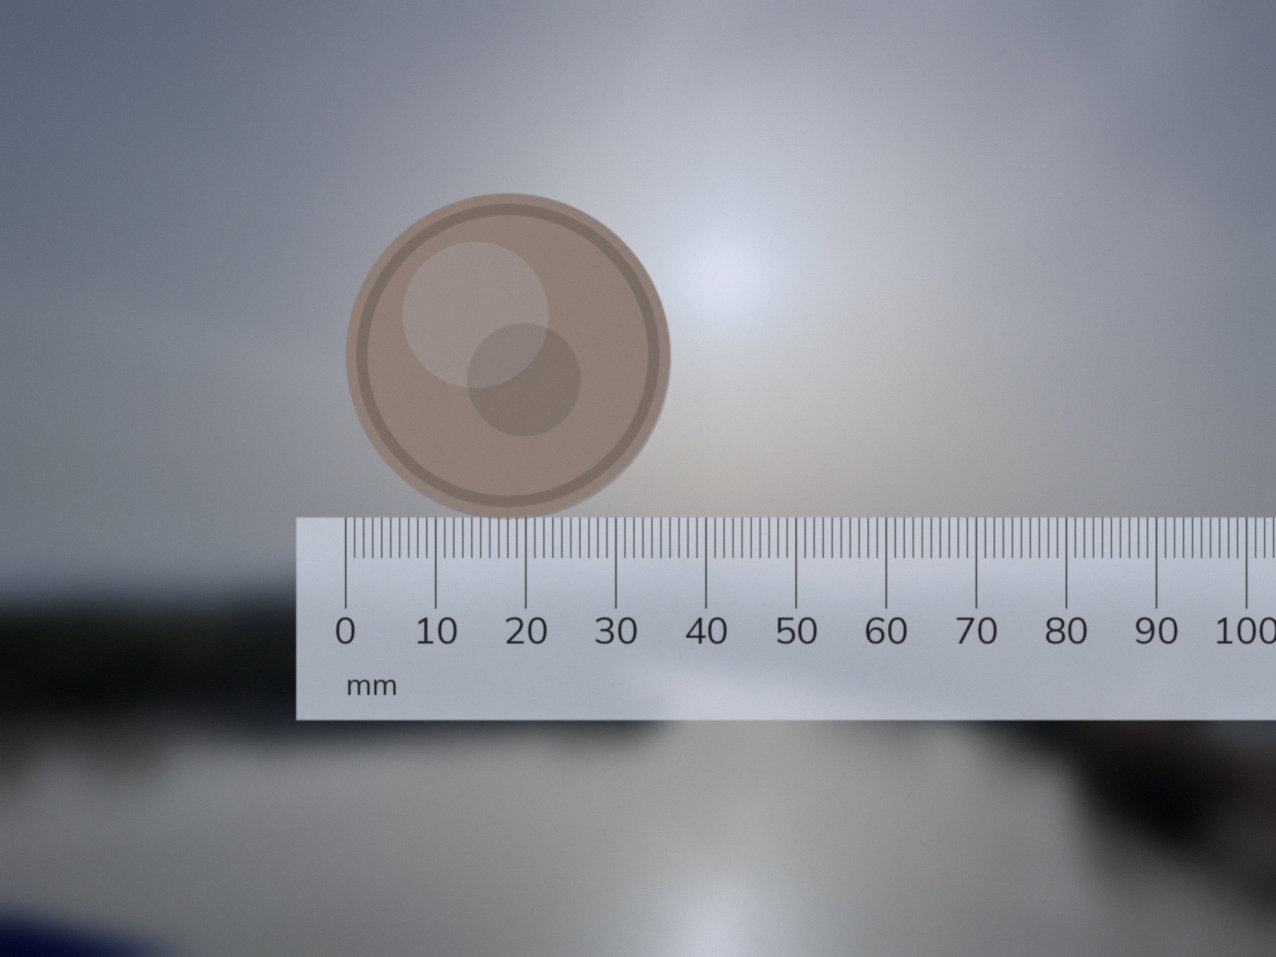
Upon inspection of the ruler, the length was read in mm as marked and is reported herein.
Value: 36 mm
